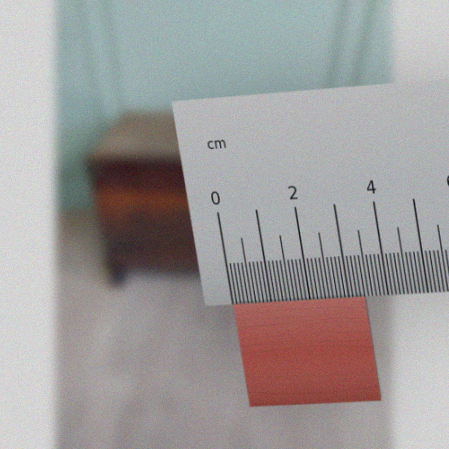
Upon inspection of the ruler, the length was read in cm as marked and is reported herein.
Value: 3.4 cm
